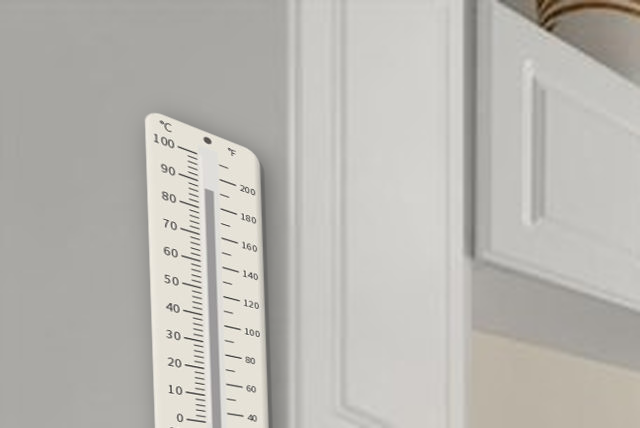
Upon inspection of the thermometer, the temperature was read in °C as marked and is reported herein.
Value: 88 °C
